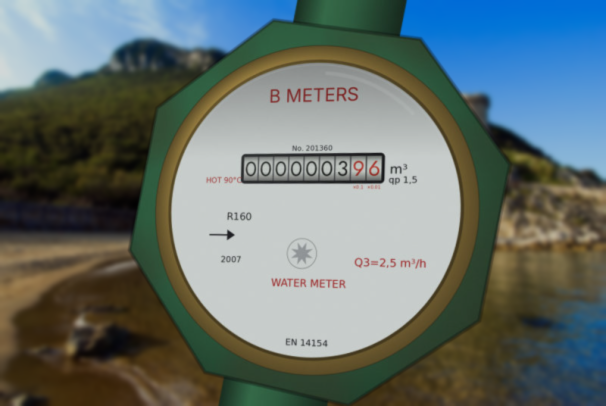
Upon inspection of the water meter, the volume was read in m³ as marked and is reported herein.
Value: 3.96 m³
